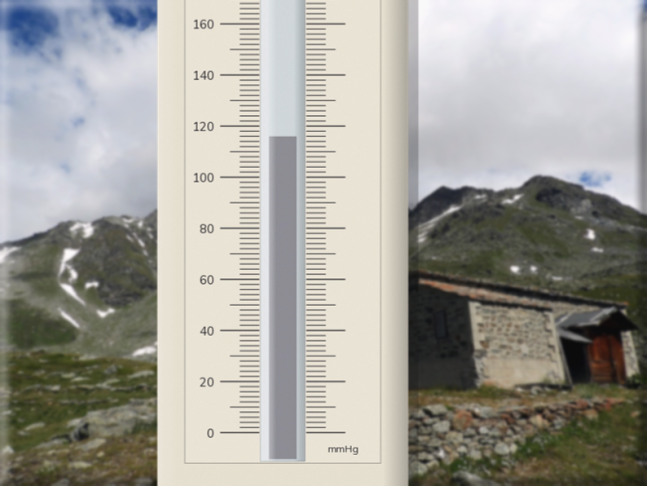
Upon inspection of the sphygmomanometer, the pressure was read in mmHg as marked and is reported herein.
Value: 116 mmHg
